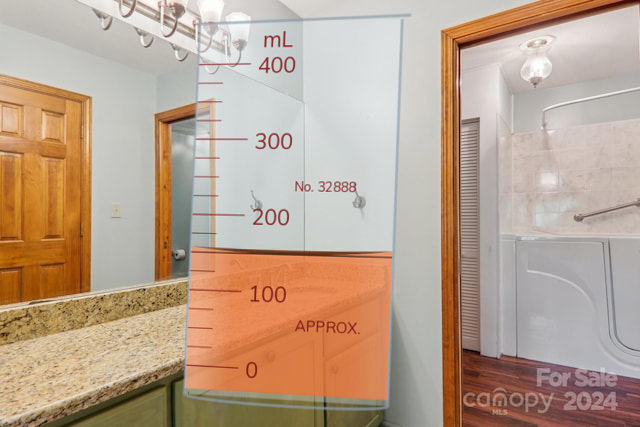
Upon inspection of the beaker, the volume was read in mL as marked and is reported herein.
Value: 150 mL
